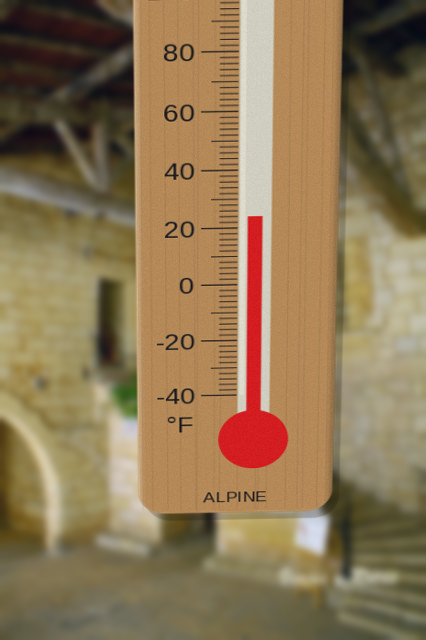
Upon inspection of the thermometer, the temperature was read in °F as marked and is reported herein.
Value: 24 °F
